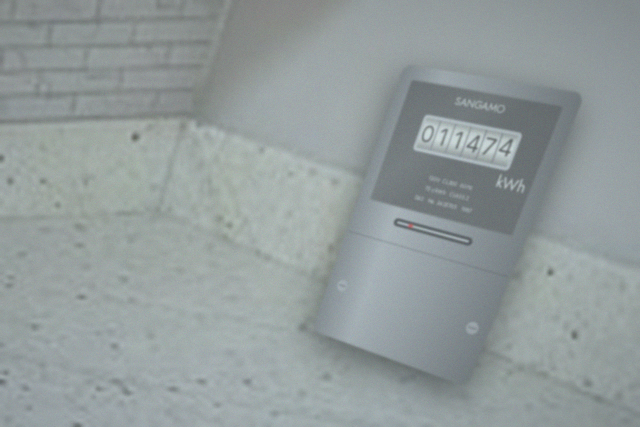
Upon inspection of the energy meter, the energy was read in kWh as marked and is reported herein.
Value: 11474 kWh
